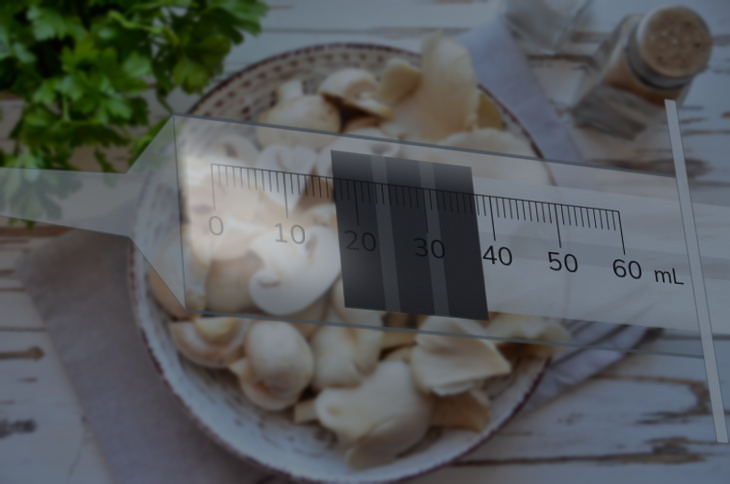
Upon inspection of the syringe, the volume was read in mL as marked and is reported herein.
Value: 17 mL
